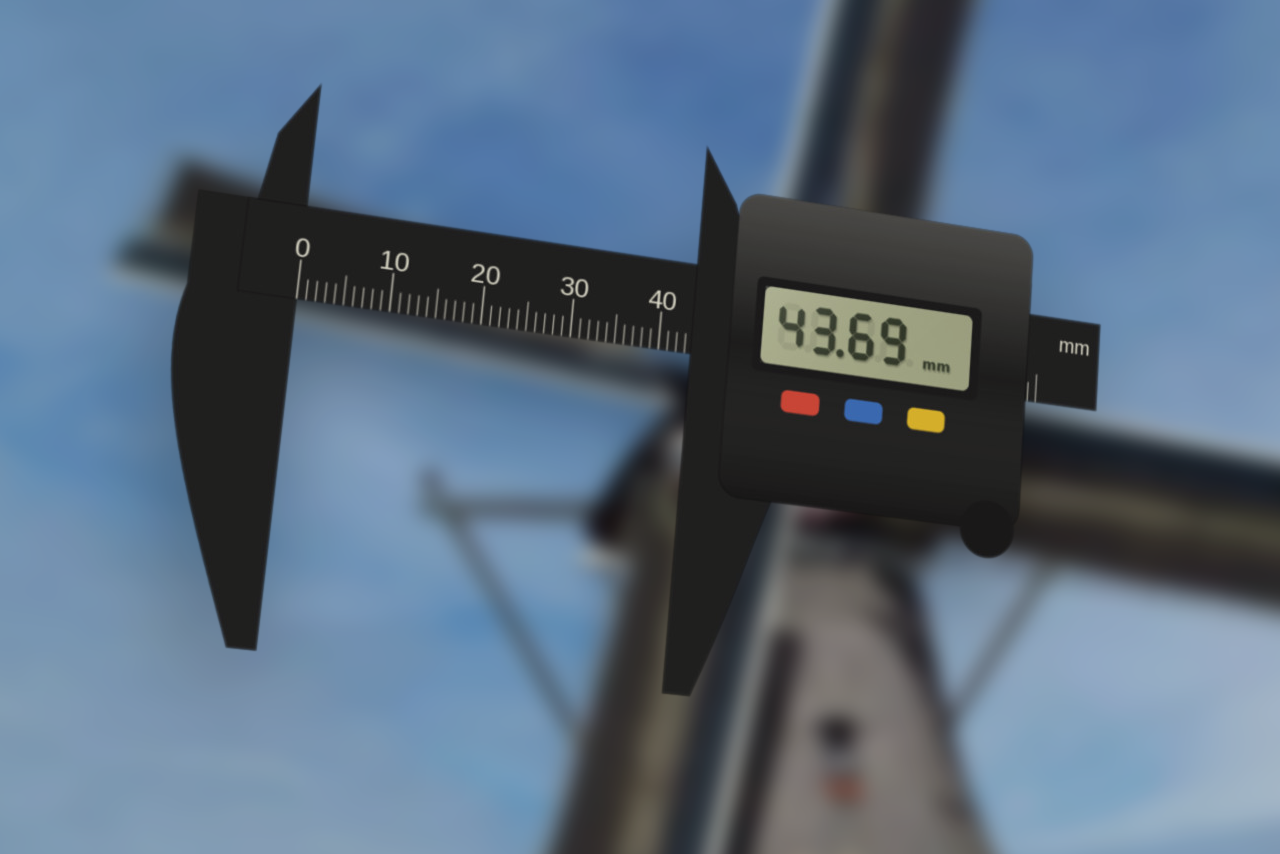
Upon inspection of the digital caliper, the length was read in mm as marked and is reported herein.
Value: 43.69 mm
